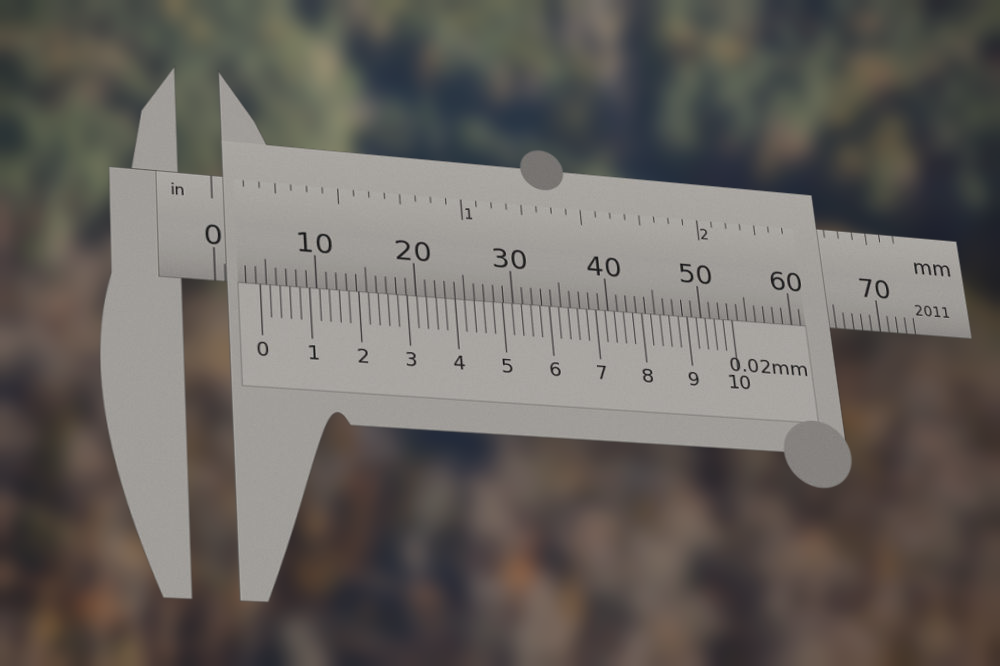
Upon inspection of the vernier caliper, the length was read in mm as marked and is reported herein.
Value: 4.4 mm
